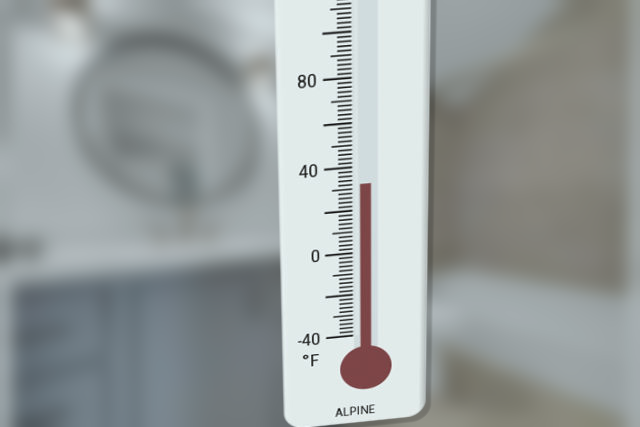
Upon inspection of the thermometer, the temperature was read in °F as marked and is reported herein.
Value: 32 °F
